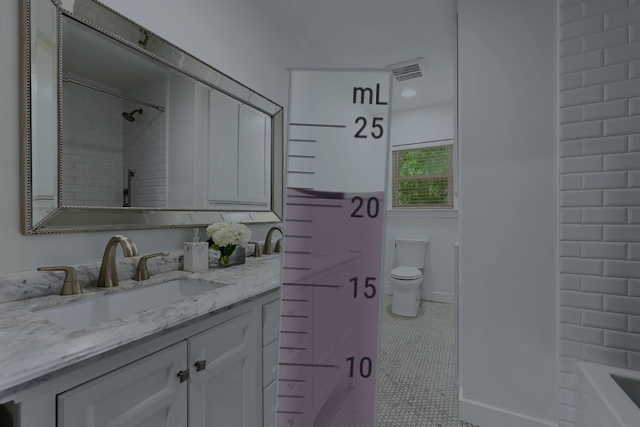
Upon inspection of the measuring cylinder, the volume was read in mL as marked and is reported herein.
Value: 20.5 mL
